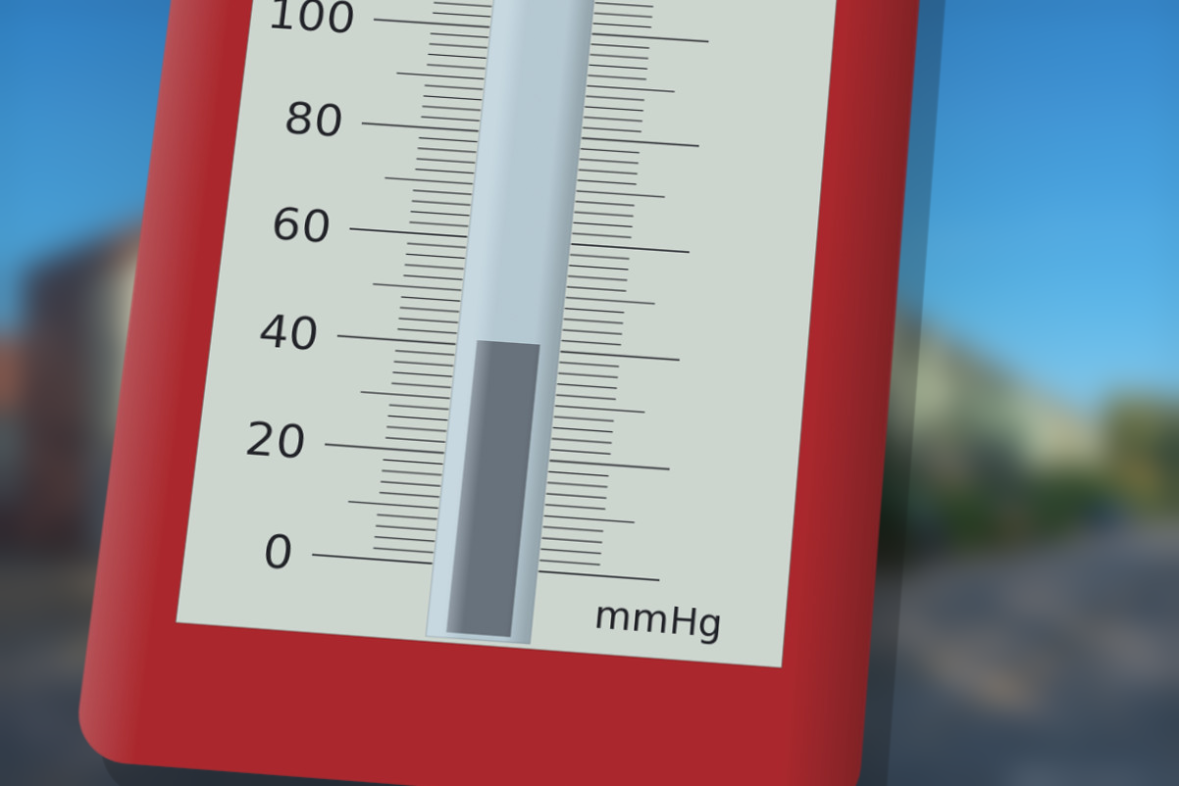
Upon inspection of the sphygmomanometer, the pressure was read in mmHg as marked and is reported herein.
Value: 41 mmHg
